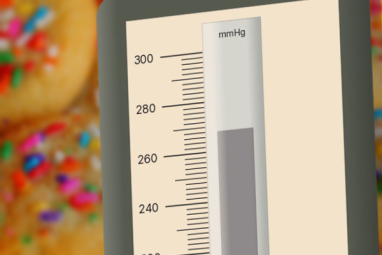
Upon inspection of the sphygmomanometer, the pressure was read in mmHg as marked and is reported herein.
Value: 268 mmHg
